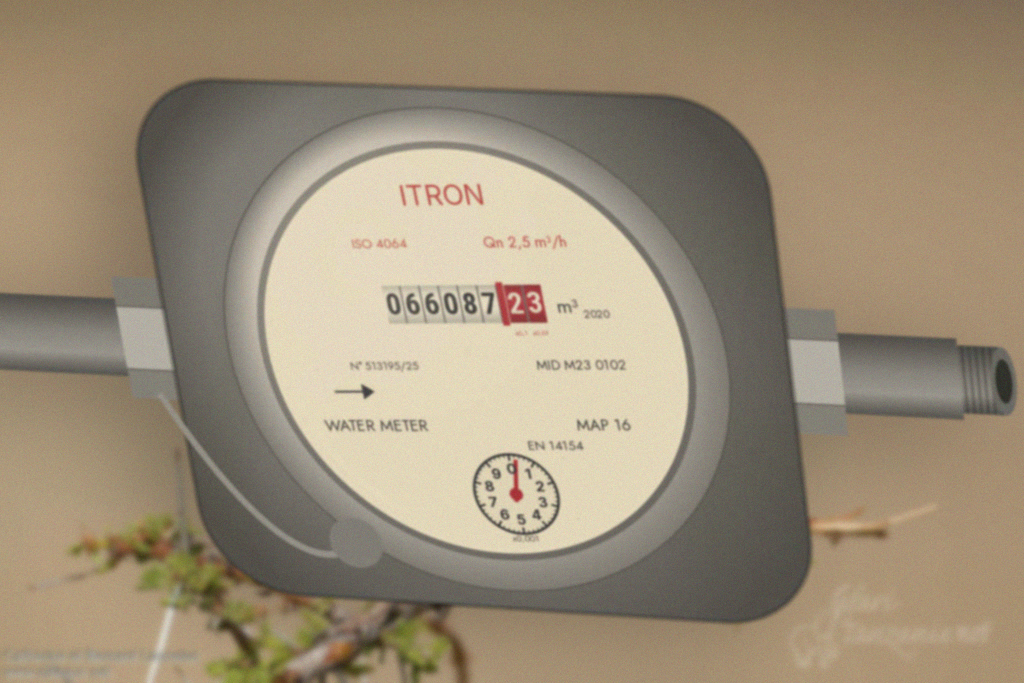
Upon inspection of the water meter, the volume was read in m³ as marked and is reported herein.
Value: 66087.230 m³
